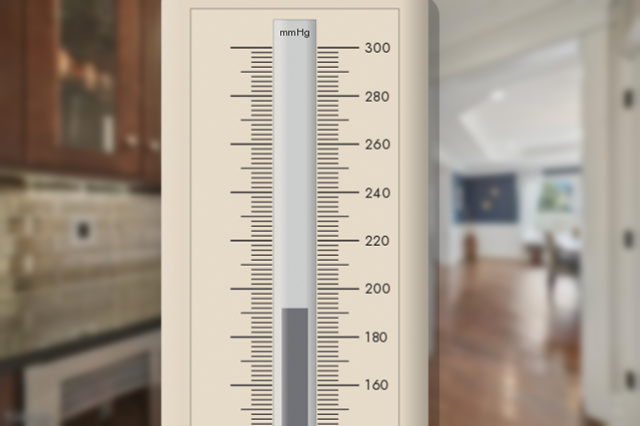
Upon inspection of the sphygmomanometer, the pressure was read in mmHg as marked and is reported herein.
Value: 192 mmHg
